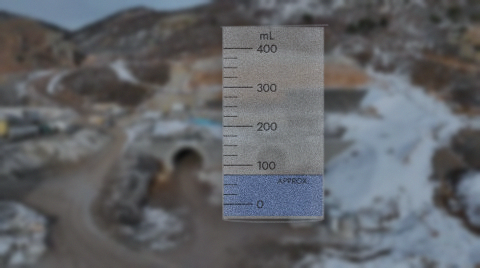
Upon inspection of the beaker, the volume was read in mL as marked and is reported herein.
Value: 75 mL
